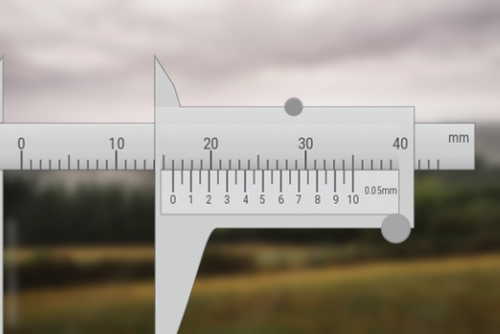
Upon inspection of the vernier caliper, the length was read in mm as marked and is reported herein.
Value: 16.0 mm
